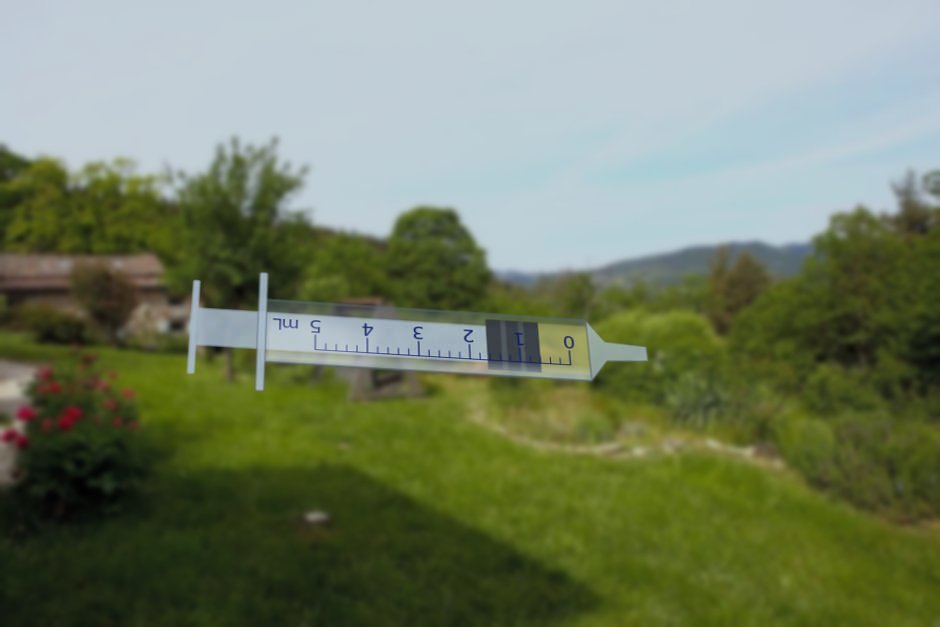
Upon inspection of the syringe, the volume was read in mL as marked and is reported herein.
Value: 0.6 mL
